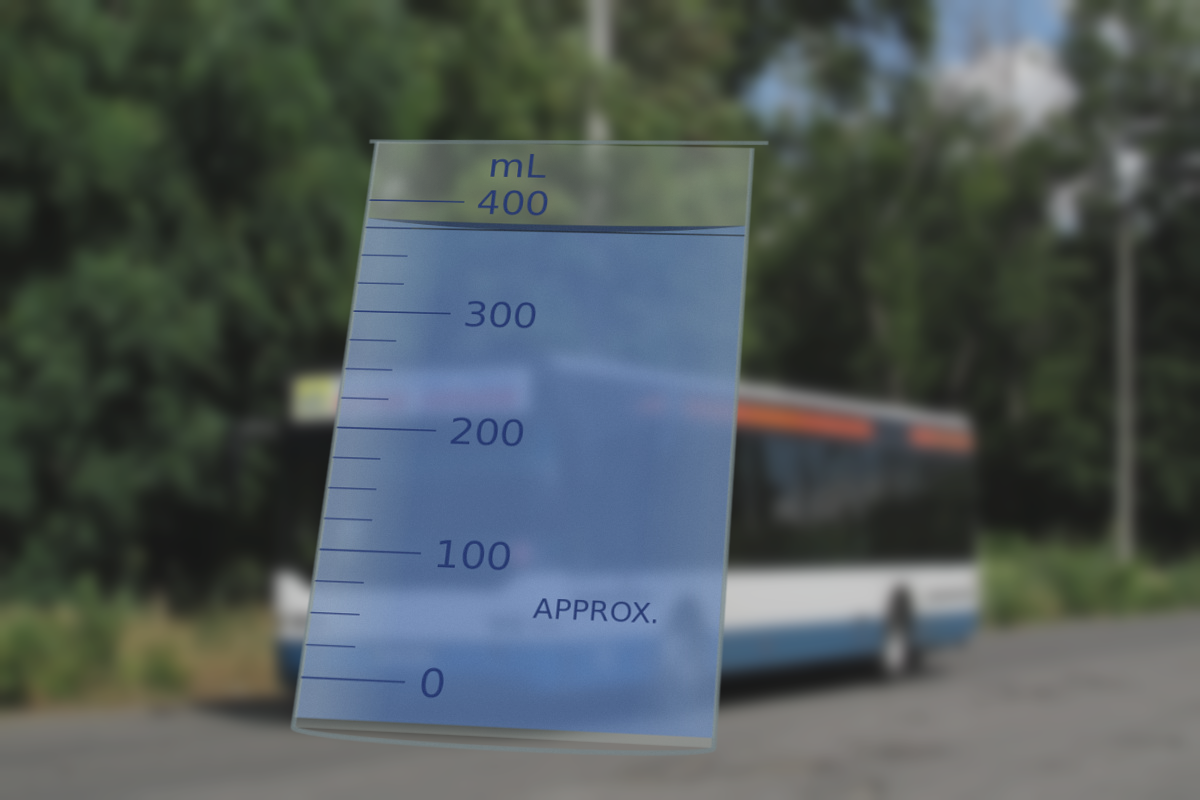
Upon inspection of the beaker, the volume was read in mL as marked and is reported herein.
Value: 375 mL
